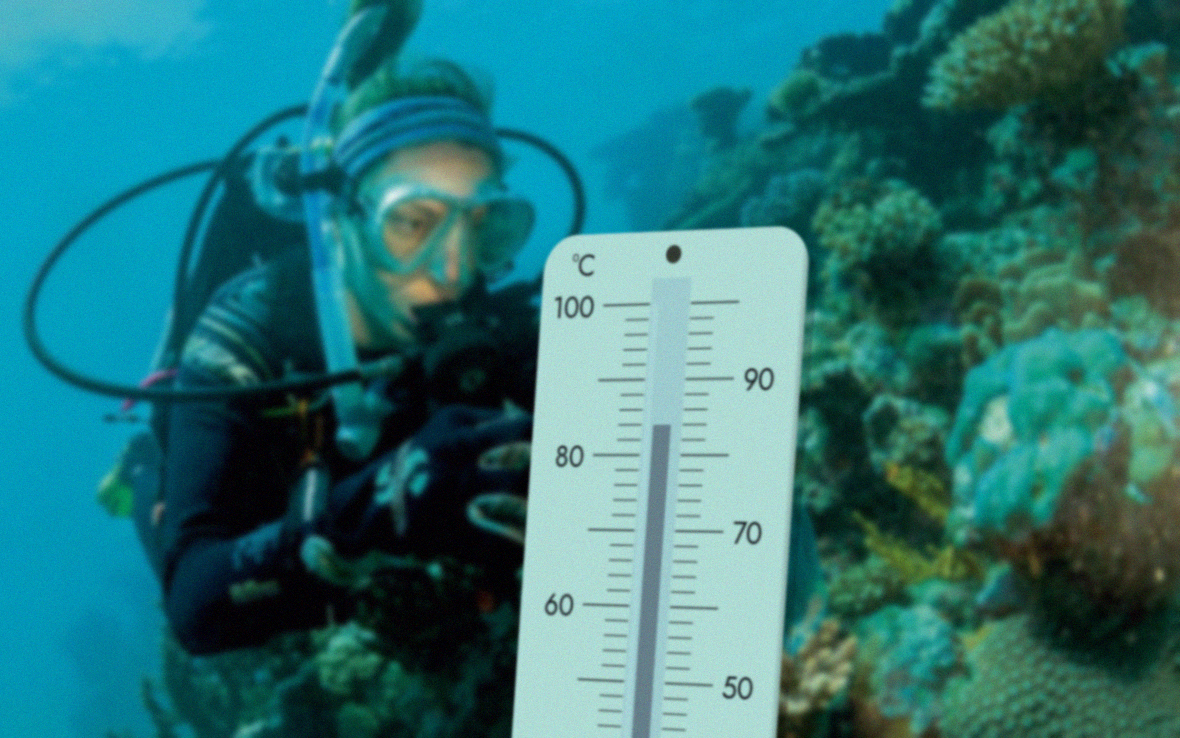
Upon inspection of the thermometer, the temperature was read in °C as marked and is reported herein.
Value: 84 °C
